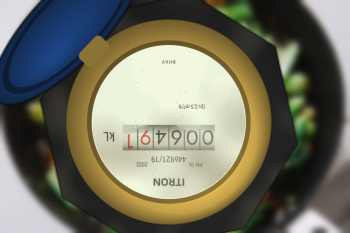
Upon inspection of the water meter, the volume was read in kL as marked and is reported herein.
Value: 64.91 kL
